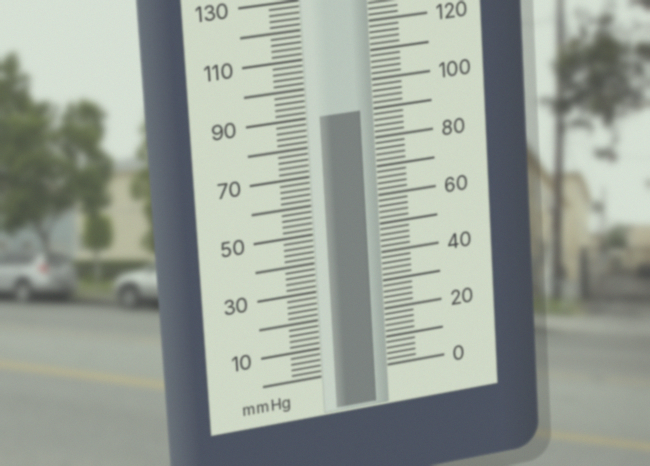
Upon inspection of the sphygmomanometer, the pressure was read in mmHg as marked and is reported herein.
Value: 90 mmHg
